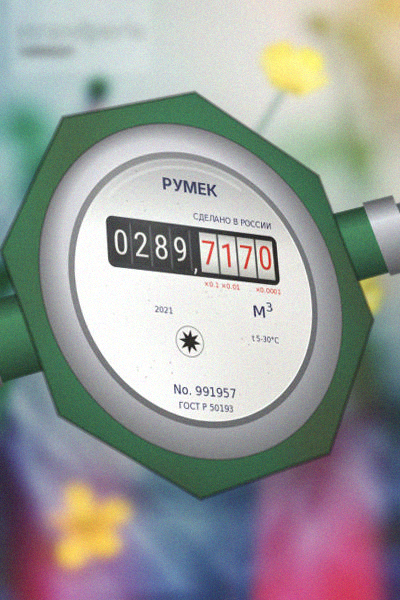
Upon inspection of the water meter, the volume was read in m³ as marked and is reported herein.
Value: 289.7170 m³
